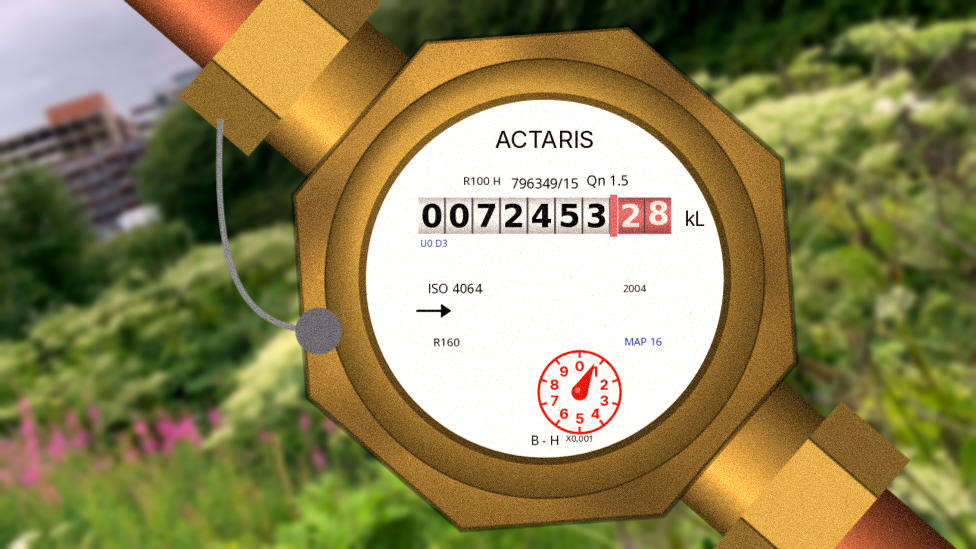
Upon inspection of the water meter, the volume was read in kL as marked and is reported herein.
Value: 72453.280 kL
